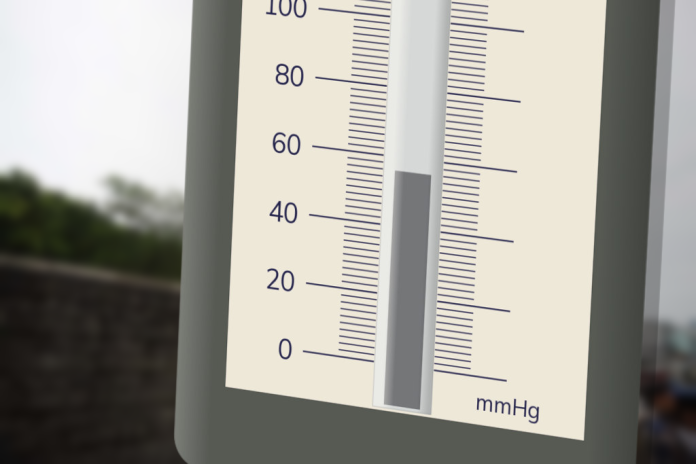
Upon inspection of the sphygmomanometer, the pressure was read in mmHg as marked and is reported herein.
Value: 56 mmHg
